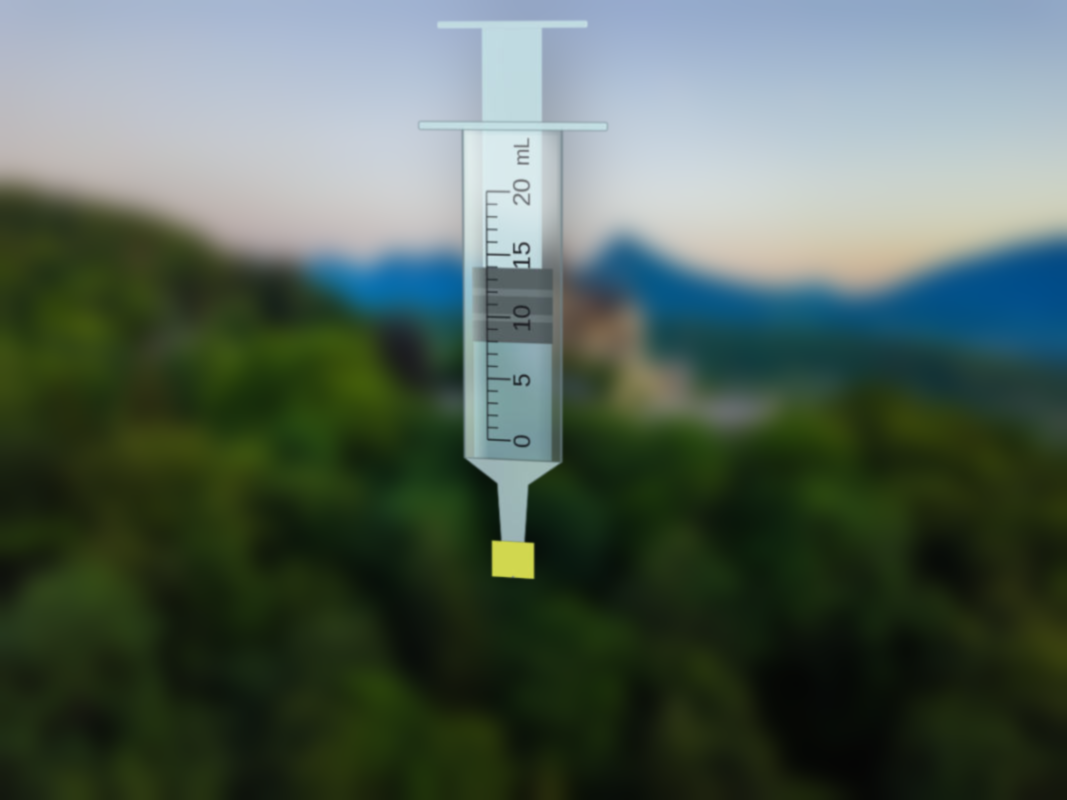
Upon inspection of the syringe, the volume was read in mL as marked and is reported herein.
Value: 8 mL
